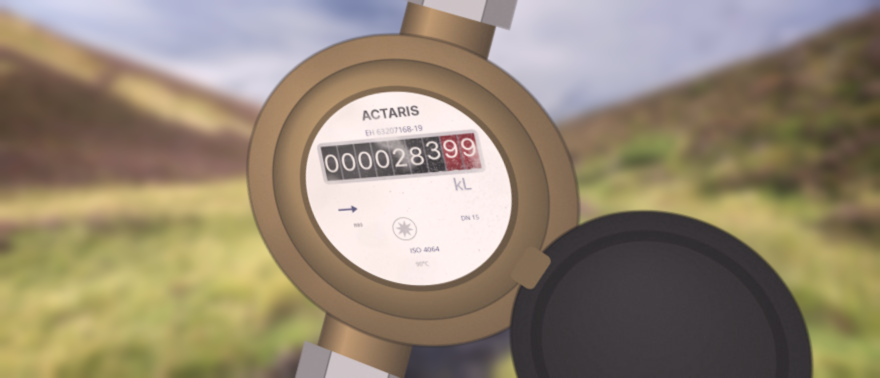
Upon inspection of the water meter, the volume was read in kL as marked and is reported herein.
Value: 283.99 kL
